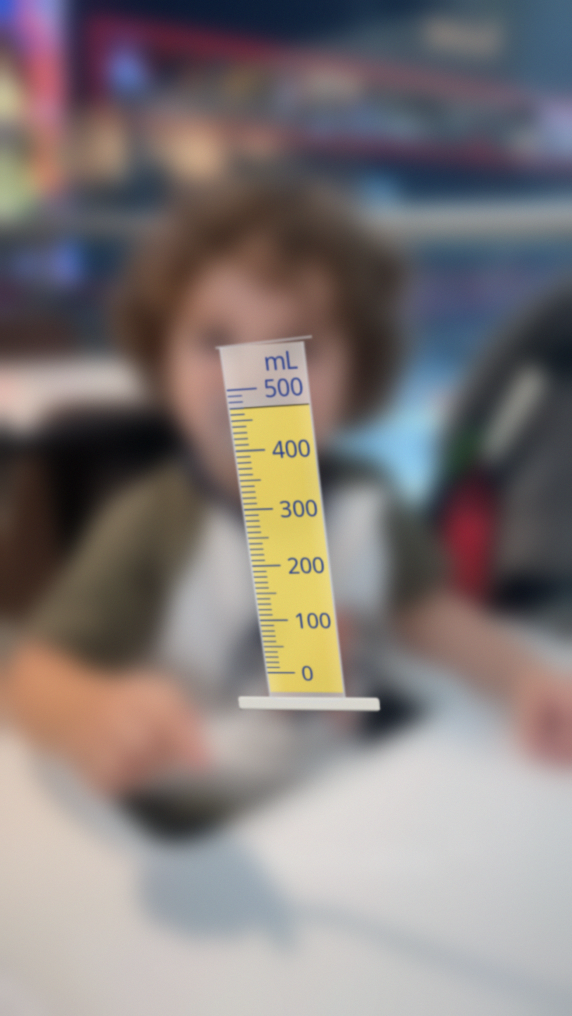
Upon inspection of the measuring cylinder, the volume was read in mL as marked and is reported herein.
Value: 470 mL
